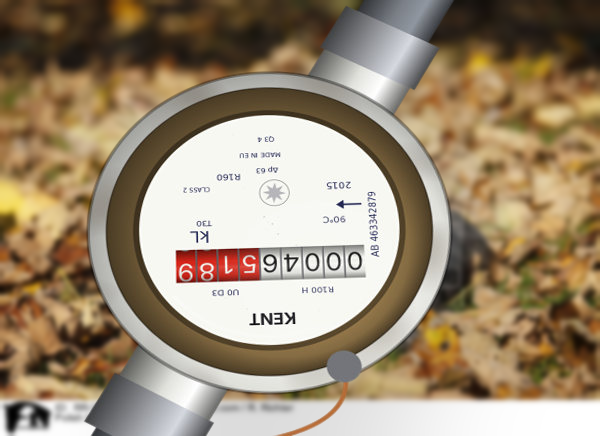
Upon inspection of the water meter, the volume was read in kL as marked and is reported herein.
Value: 46.5189 kL
